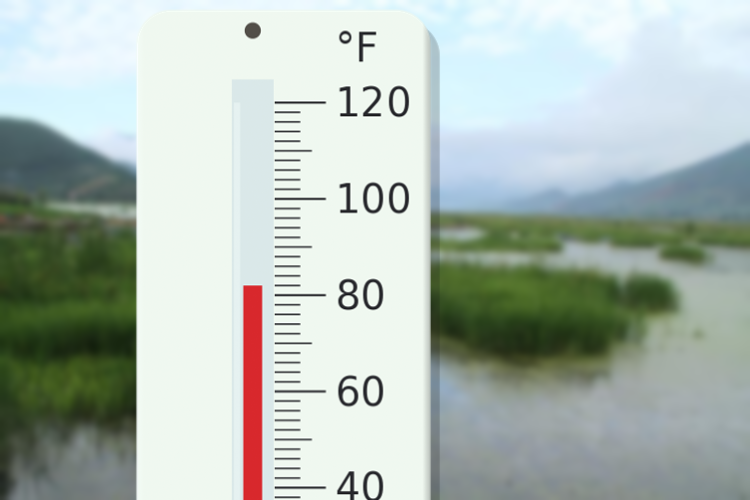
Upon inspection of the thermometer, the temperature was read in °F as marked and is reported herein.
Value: 82 °F
